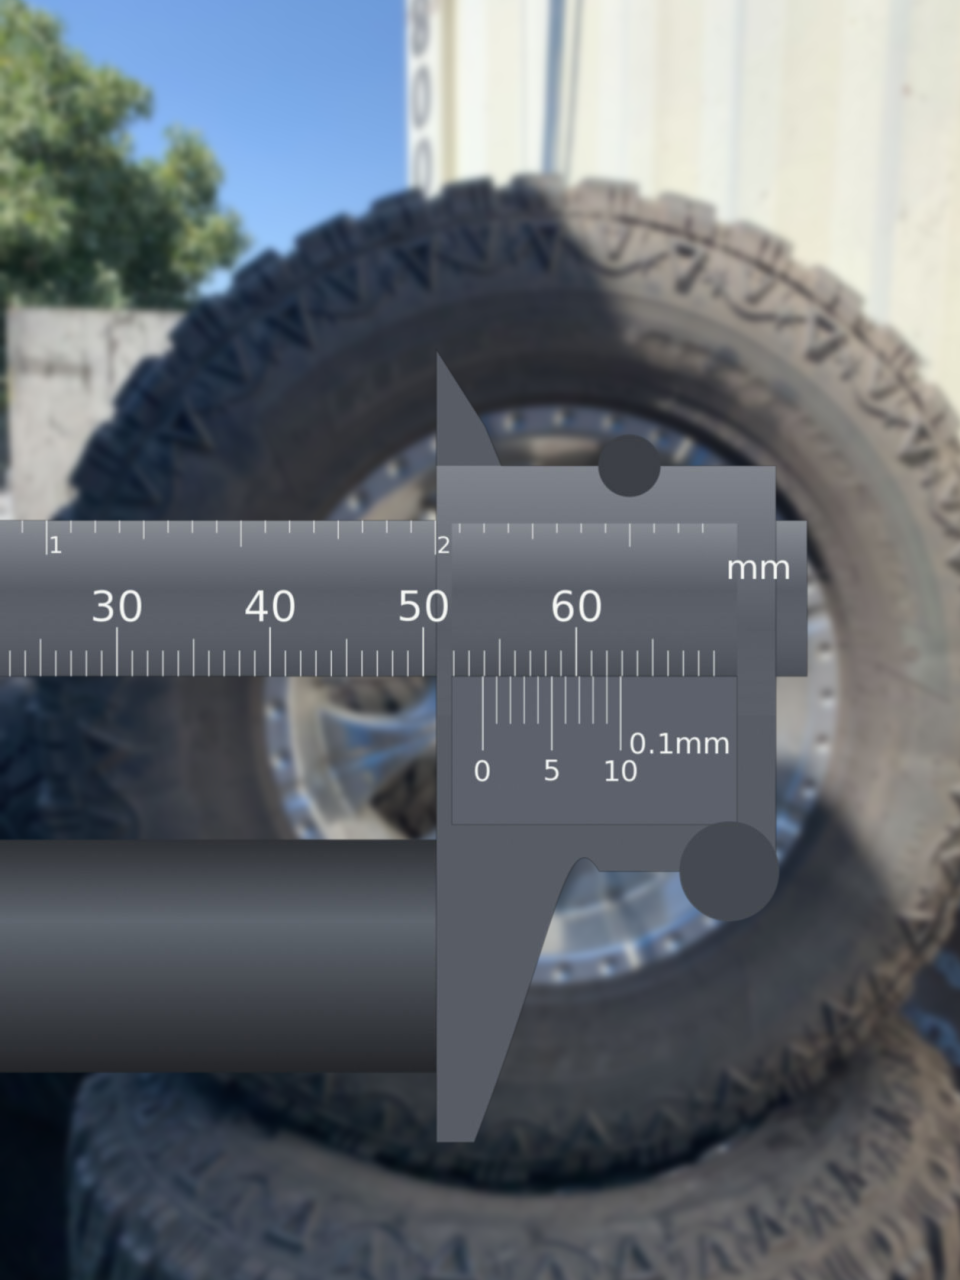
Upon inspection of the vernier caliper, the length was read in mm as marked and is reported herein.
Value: 53.9 mm
